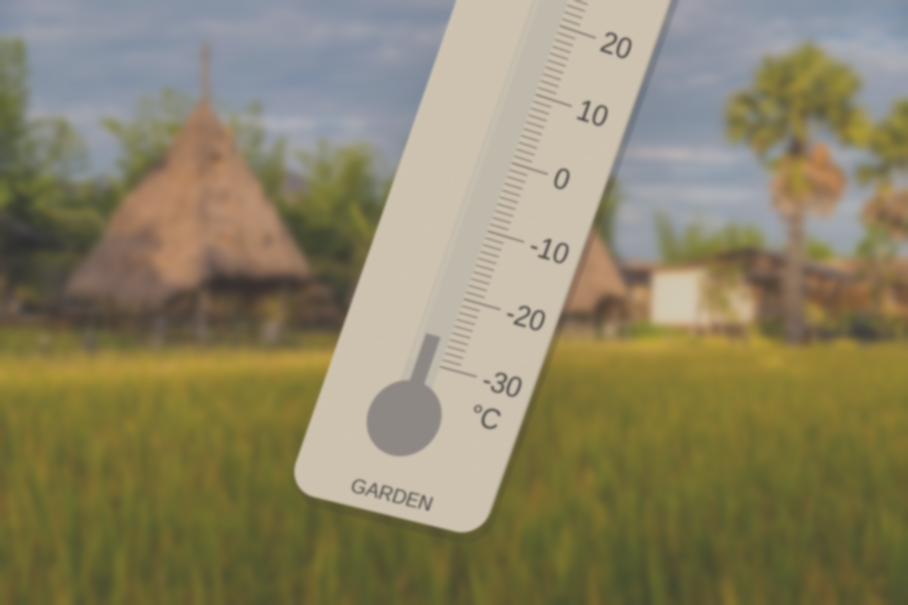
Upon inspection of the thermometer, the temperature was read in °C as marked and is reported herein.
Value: -26 °C
